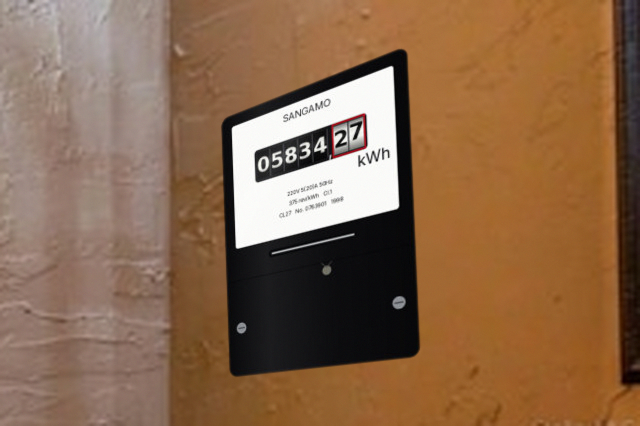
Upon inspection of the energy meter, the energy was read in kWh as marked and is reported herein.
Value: 5834.27 kWh
